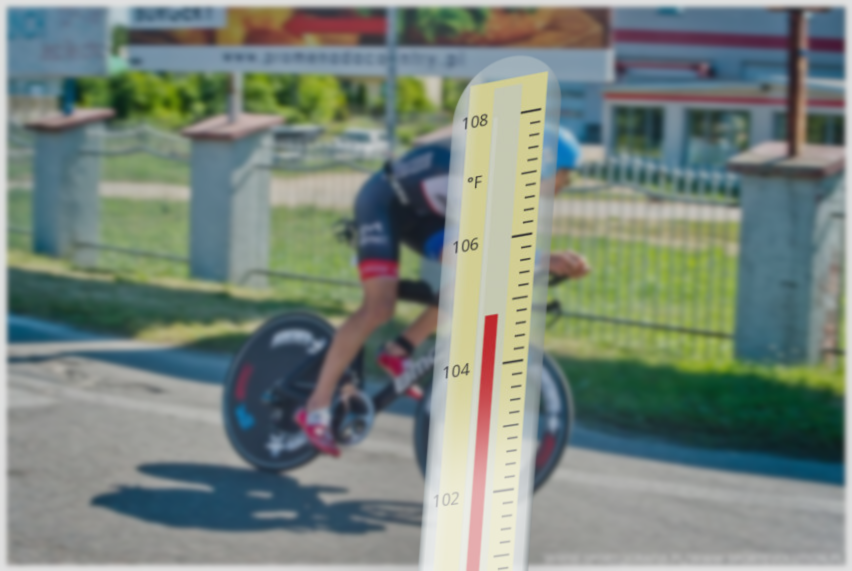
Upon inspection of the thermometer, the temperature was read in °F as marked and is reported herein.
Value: 104.8 °F
